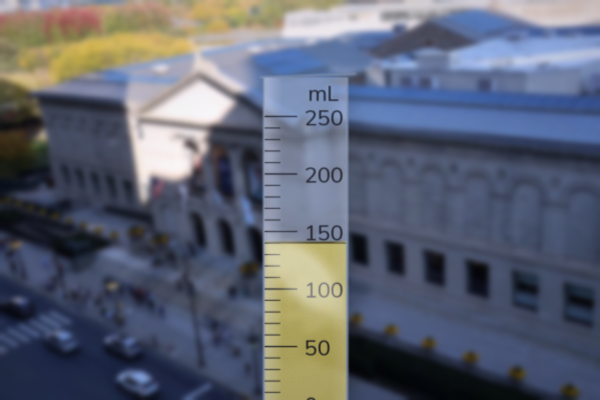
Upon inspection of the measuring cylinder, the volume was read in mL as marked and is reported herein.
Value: 140 mL
